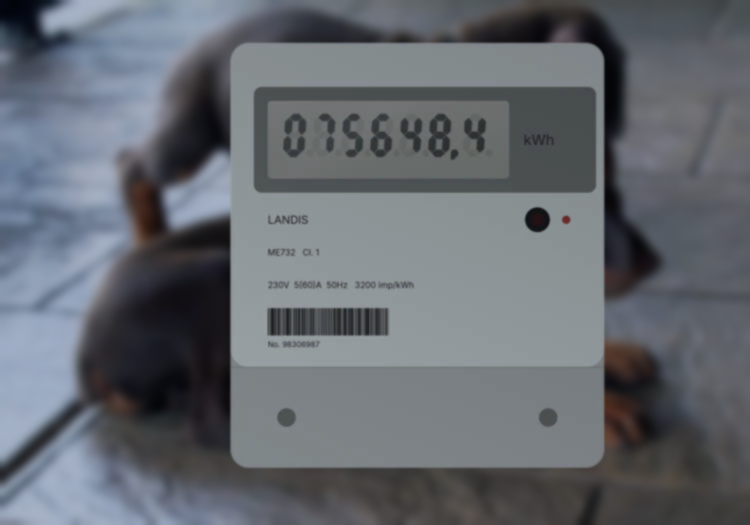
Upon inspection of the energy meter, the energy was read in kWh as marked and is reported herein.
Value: 75648.4 kWh
